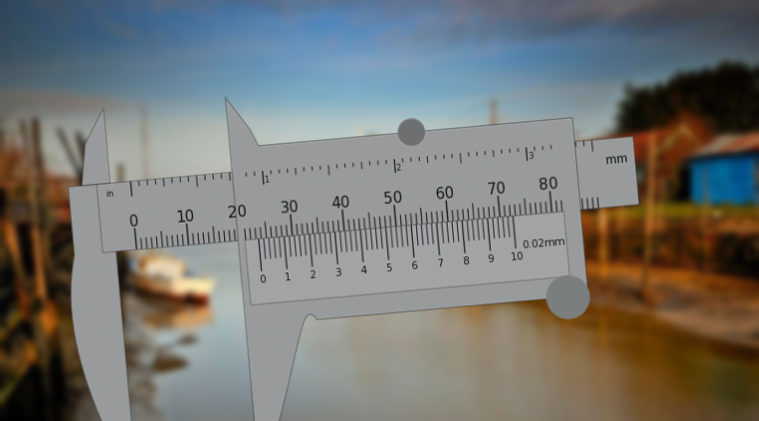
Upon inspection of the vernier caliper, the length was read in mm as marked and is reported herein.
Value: 23.5 mm
